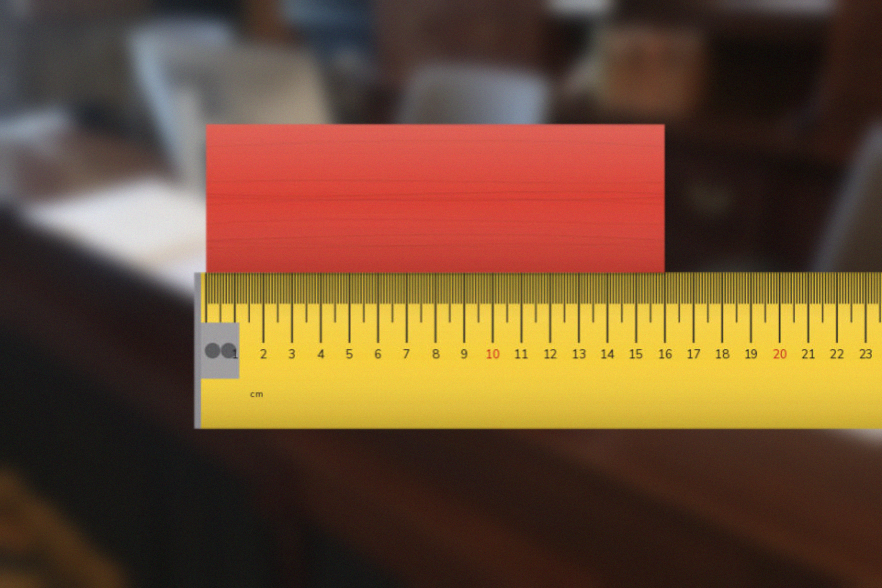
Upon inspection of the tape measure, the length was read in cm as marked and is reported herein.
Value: 16 cm
